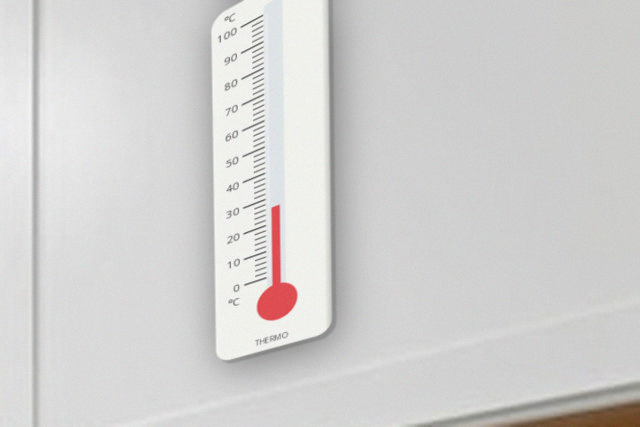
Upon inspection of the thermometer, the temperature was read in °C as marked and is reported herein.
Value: 26 °C
